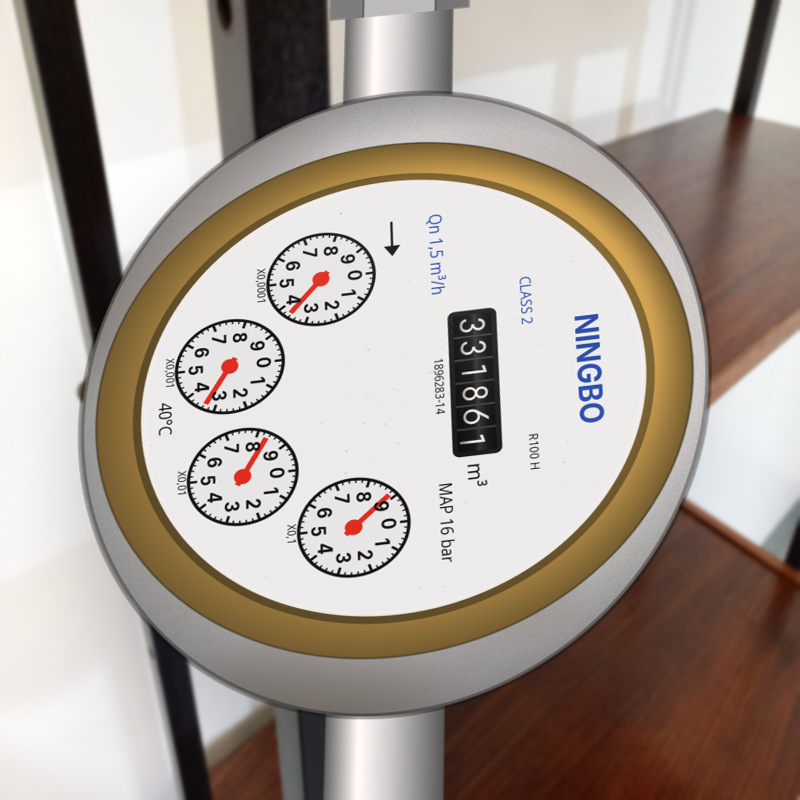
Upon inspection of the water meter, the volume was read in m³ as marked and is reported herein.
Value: 331860.8833 m³
